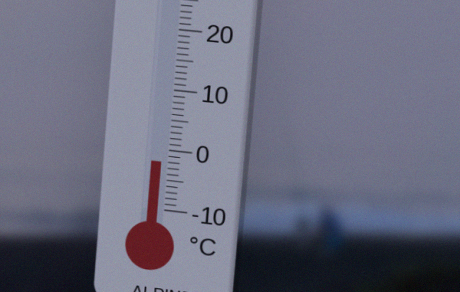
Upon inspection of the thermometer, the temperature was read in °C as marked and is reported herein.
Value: -2 °C
